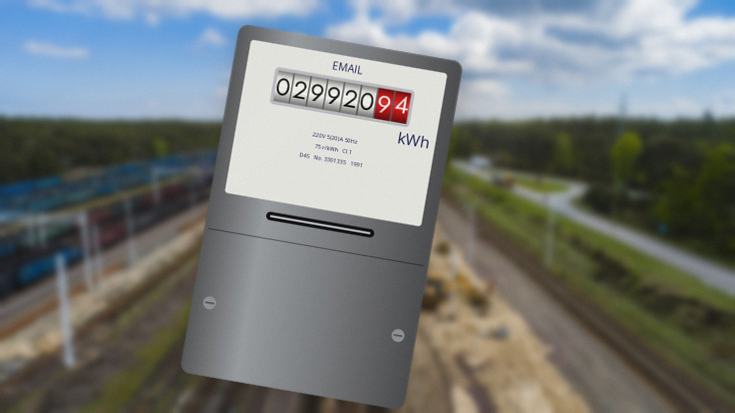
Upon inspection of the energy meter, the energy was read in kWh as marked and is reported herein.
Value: 29920.94 kWh
